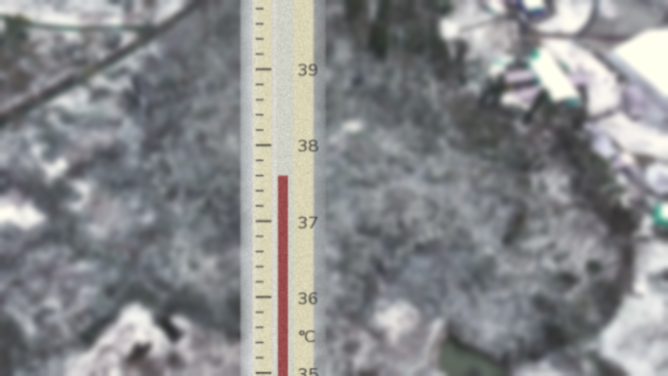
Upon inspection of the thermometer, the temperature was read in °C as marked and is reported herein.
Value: 37.6 °C
